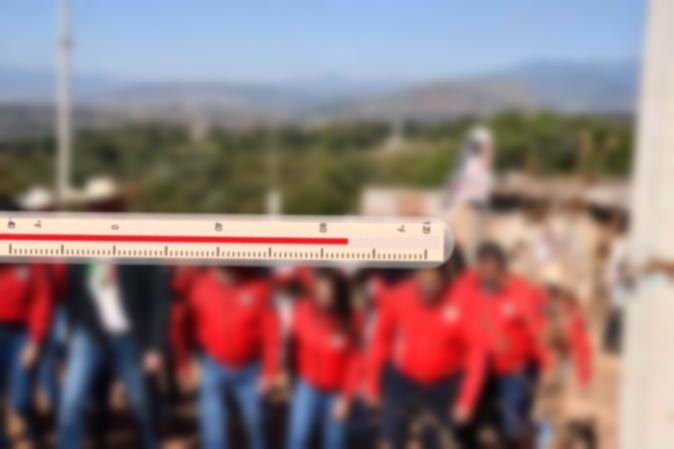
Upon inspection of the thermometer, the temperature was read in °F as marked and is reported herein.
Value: 90 °F
